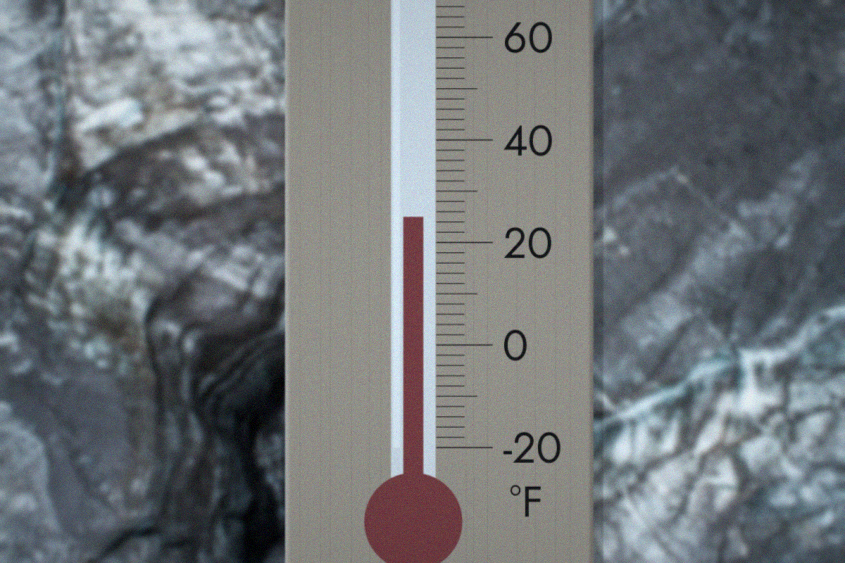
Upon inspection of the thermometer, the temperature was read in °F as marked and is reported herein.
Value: 25 °F
